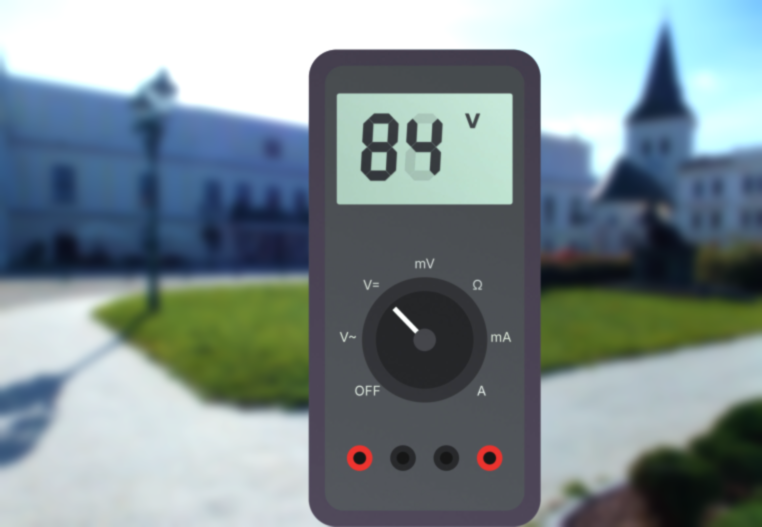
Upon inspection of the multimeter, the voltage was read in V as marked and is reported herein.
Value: 84 V
